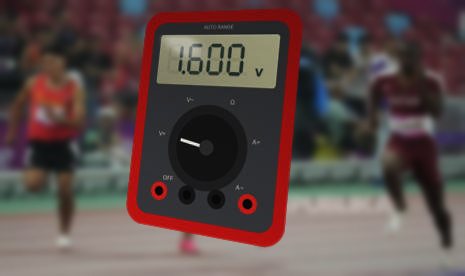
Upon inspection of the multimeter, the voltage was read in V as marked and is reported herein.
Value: 1.600 V
